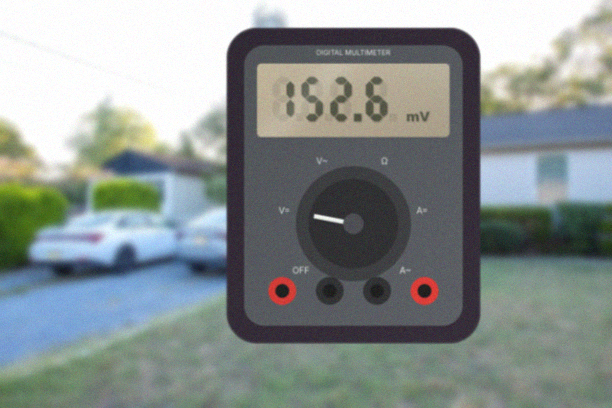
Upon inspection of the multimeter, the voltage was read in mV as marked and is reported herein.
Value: 152.6 mV
